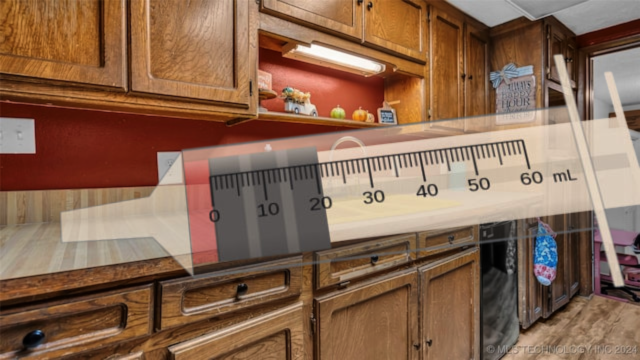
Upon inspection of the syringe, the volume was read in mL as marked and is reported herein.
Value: 0 mL
